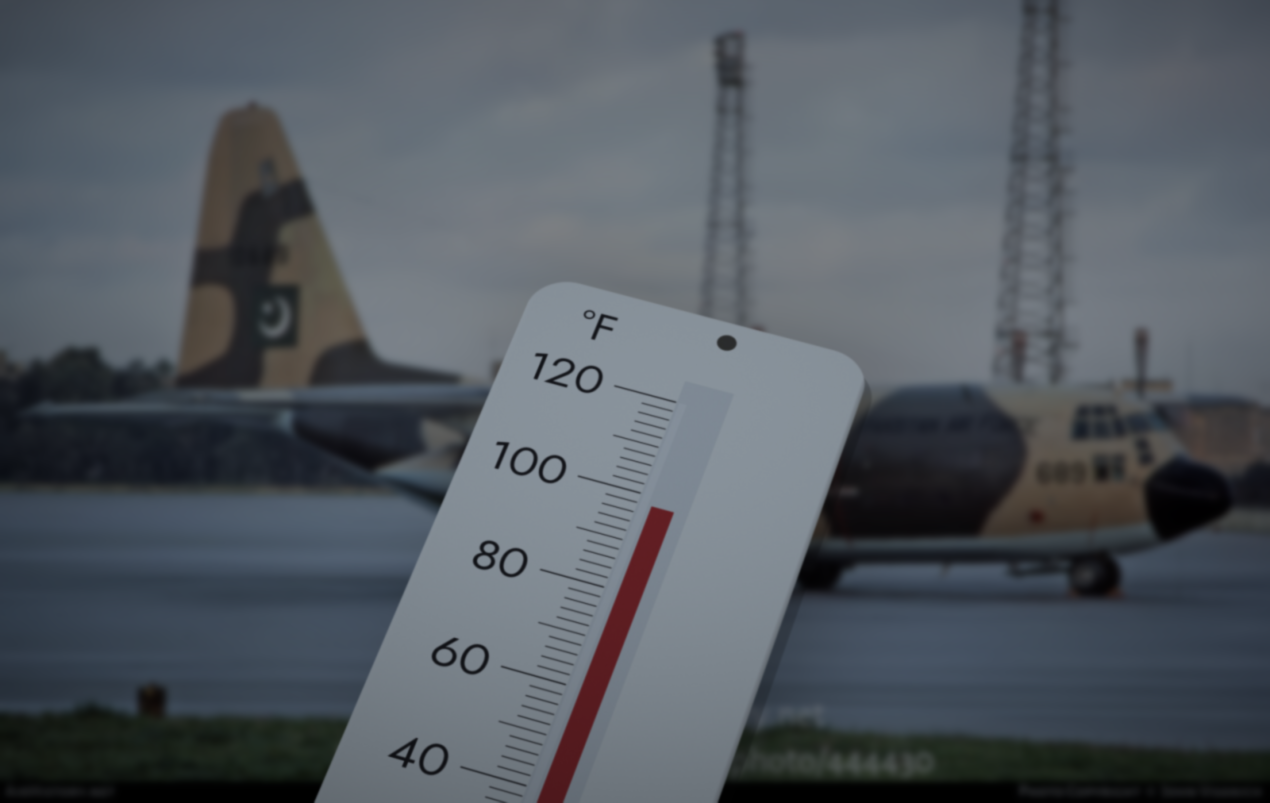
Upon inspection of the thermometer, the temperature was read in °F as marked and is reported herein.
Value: 98 °F
